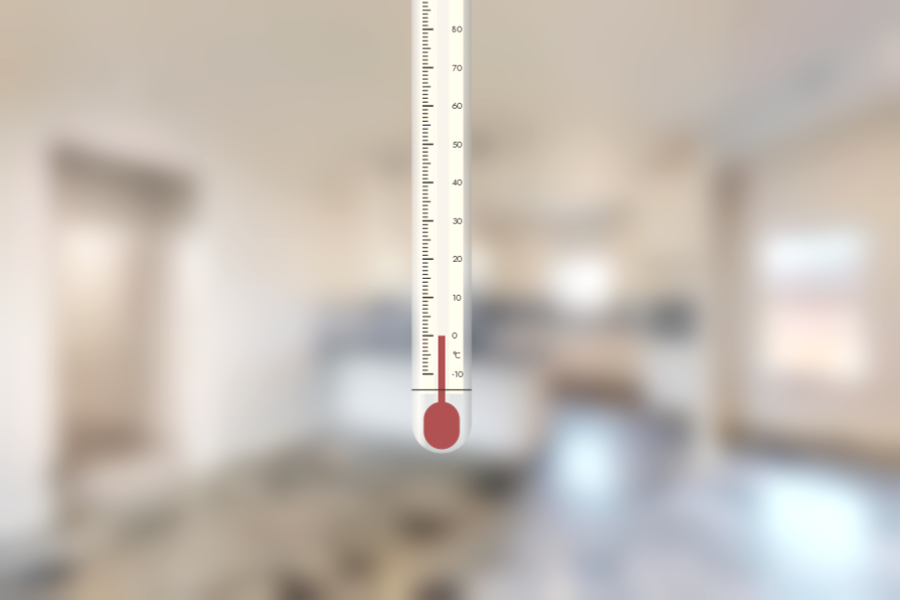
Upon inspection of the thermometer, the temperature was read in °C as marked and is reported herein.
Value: 0 °C
